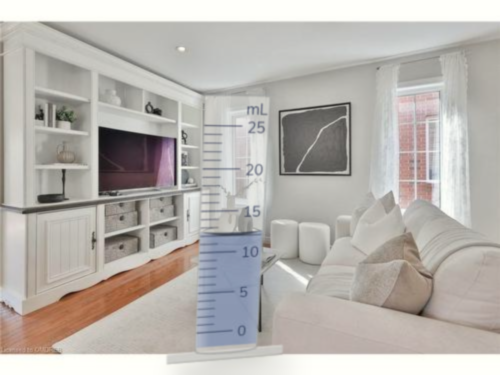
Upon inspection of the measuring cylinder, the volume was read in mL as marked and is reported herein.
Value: 12 mL
